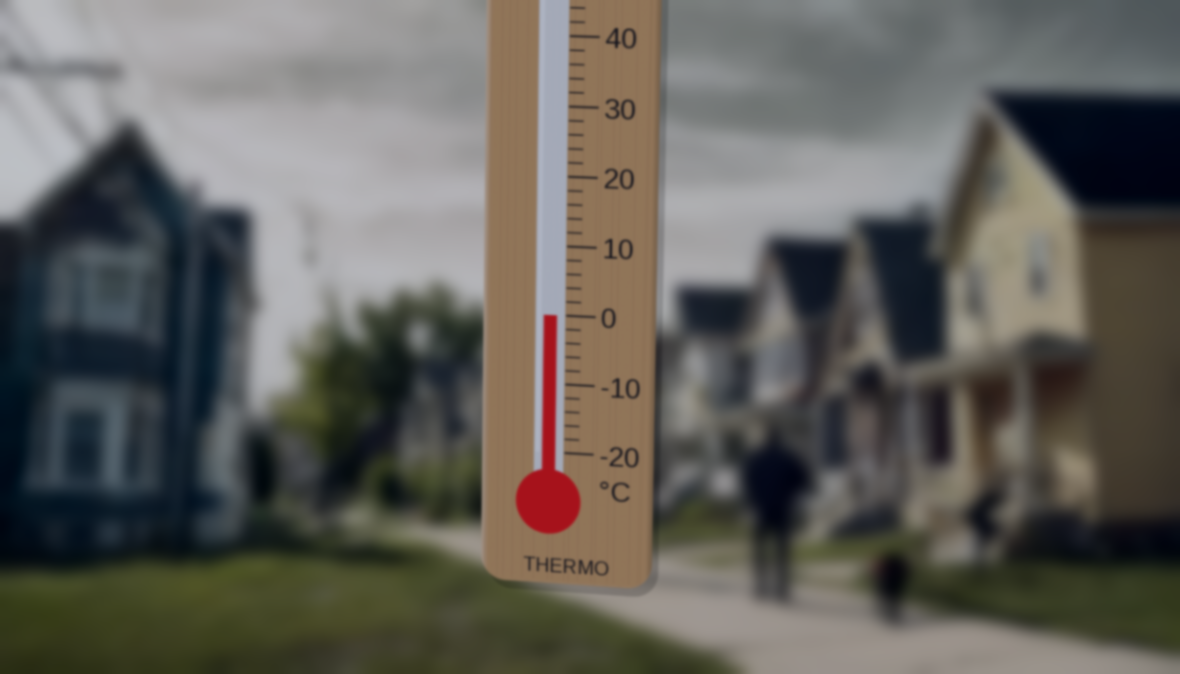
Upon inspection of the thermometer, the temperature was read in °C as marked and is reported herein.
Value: 0 °C
